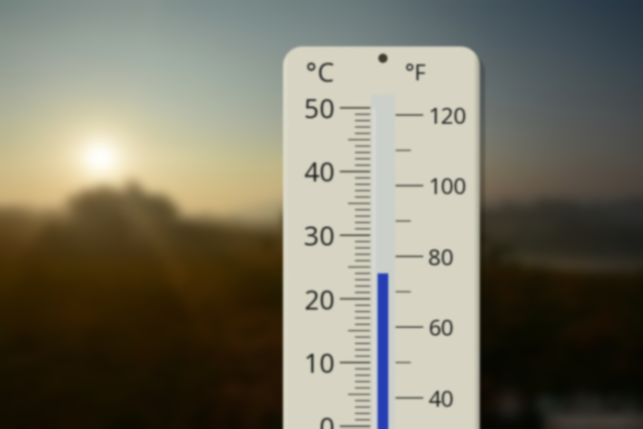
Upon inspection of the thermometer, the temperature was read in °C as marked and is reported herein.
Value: 24 °C
